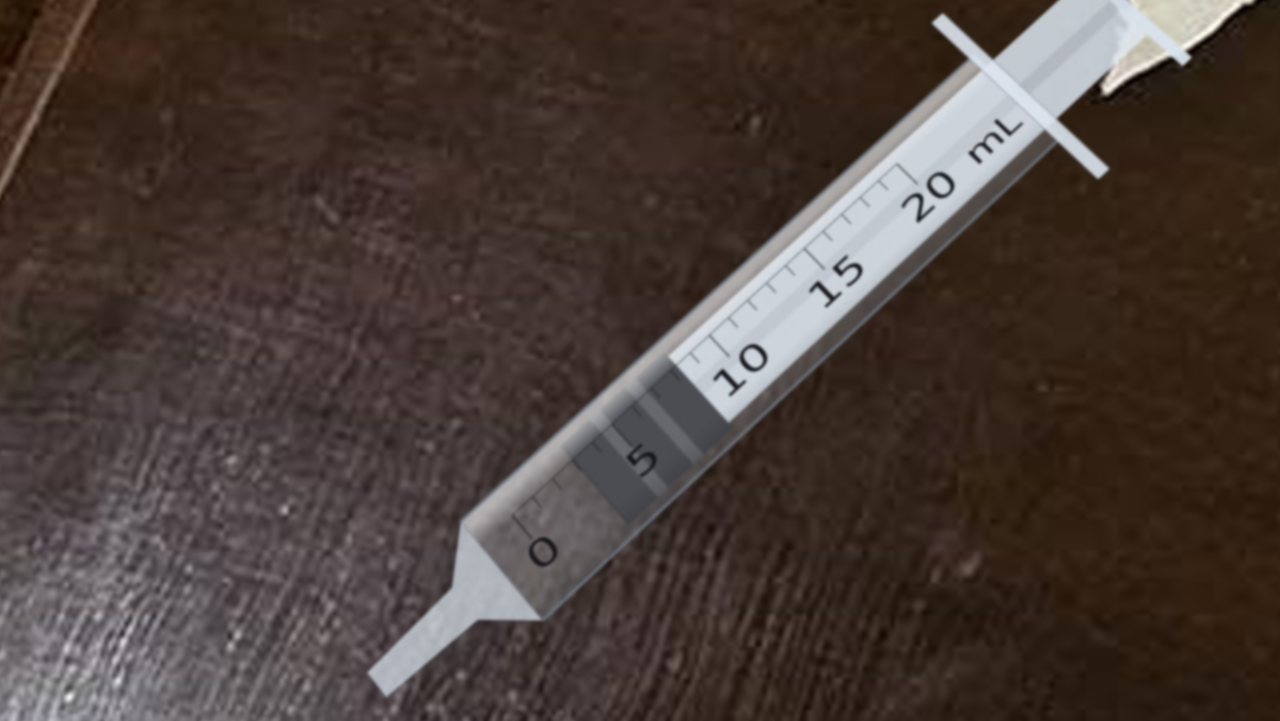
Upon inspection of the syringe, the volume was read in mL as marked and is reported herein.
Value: 3 mL
